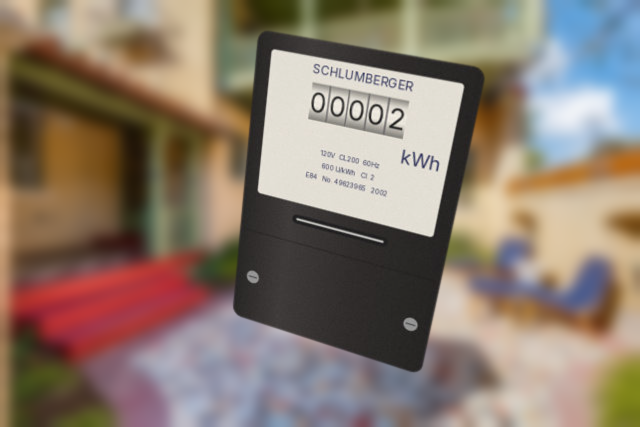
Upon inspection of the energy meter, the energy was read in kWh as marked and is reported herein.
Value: 2 kWh
